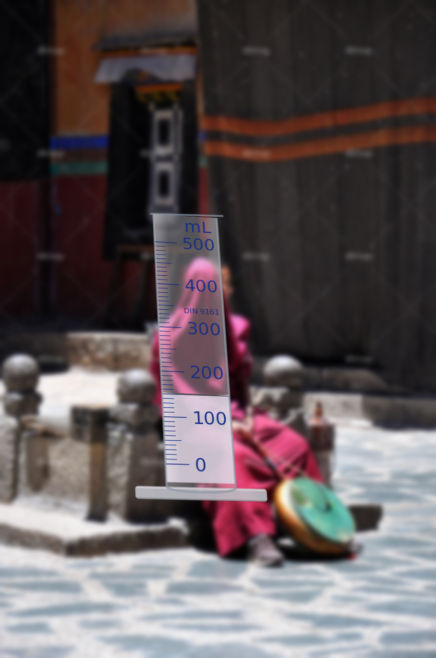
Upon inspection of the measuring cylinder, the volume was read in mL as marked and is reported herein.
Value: 150 mL
